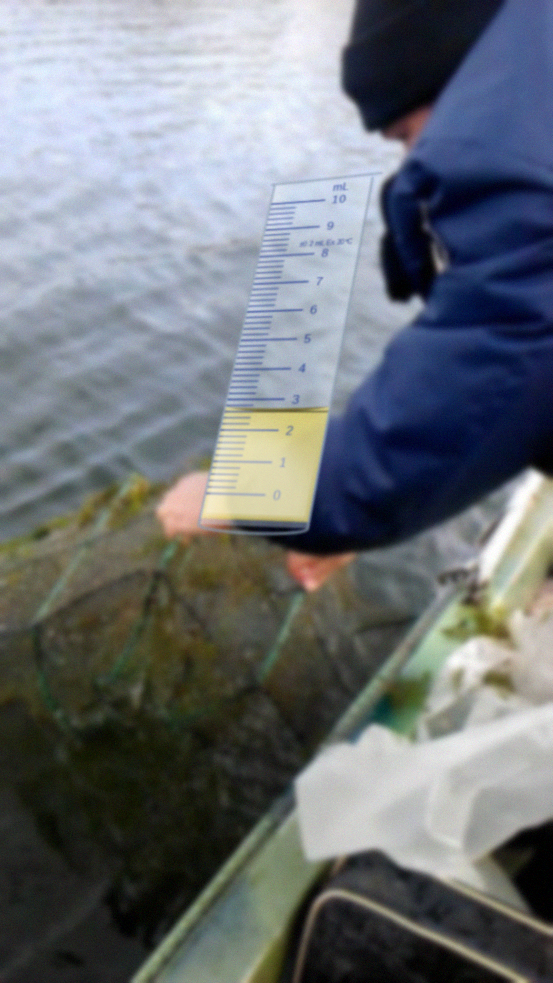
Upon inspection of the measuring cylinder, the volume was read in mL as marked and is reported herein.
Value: 2.6 mL
